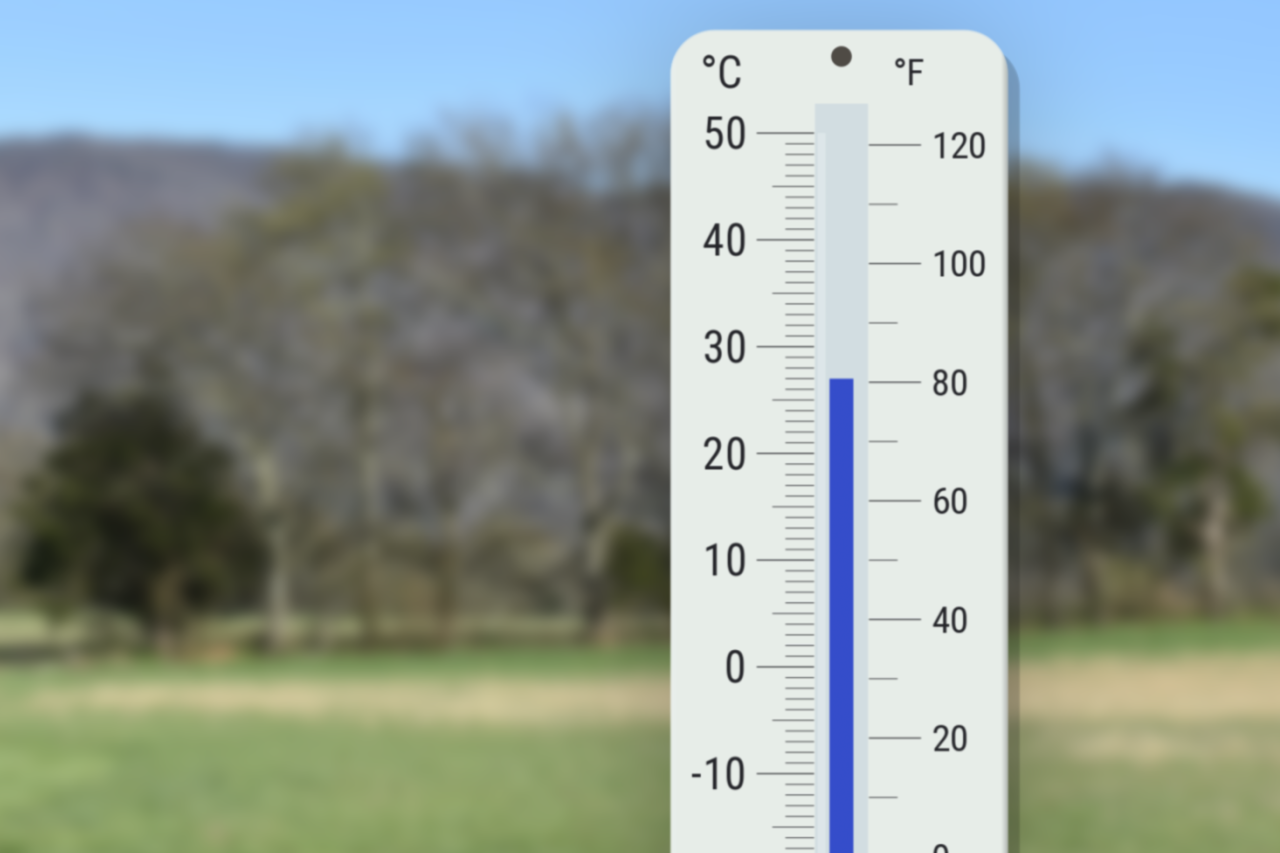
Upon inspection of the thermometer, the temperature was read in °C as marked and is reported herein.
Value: 27 °C
